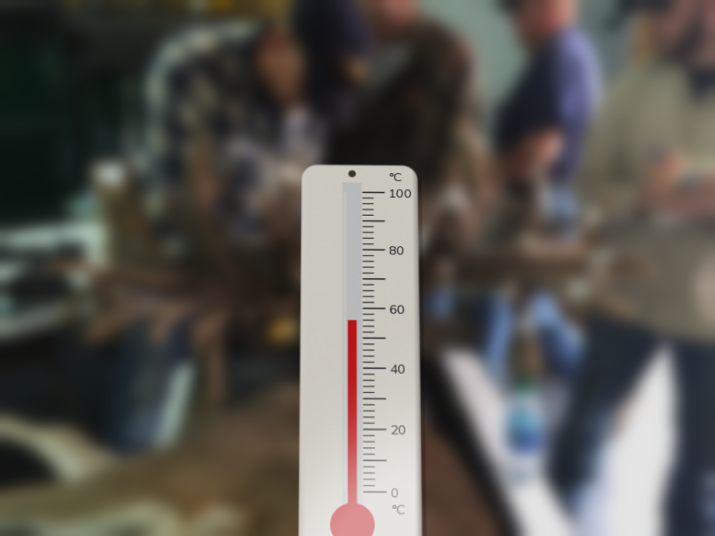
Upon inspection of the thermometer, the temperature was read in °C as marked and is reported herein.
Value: 56 °C
